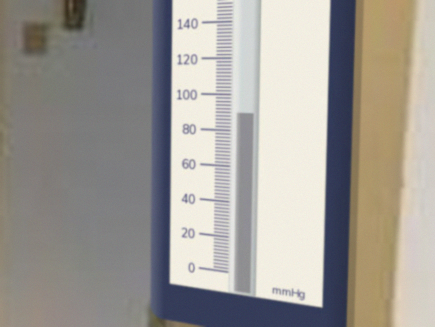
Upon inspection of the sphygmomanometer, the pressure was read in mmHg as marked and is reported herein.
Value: 90 mmHg
